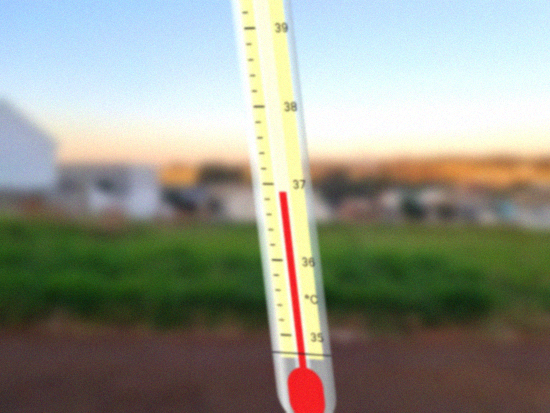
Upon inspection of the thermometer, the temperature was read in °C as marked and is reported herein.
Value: 36.9 °C
